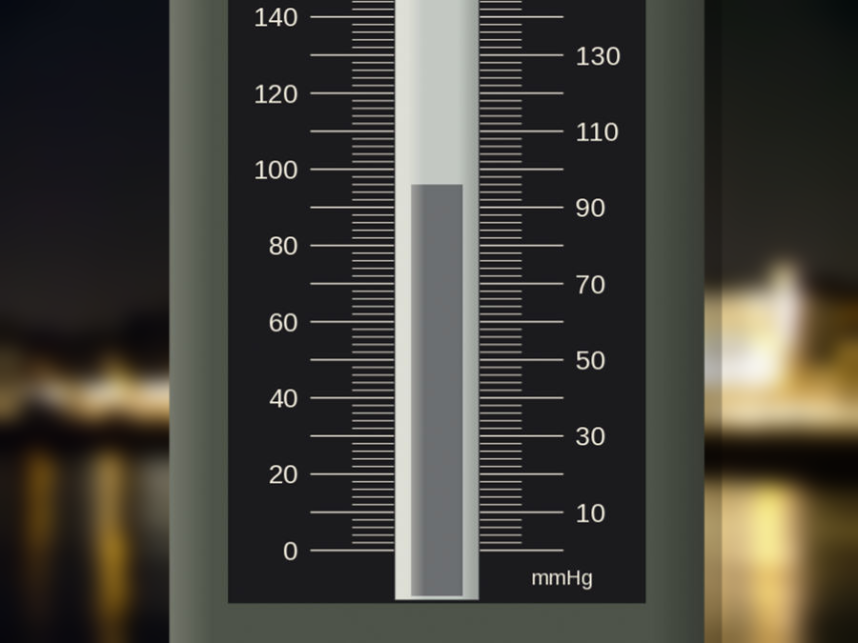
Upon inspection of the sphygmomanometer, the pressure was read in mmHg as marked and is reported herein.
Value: 96 mmHg
